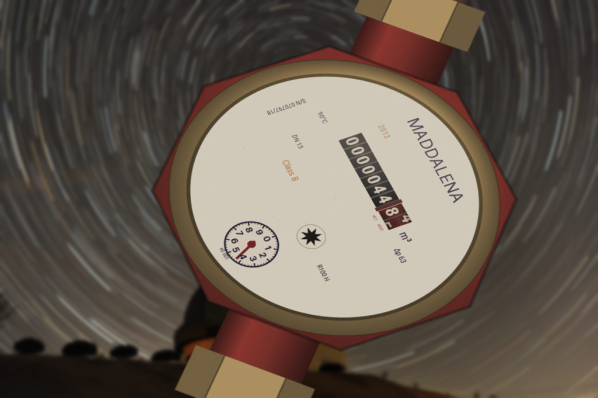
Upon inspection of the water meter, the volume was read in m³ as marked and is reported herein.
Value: 44.844 m³
